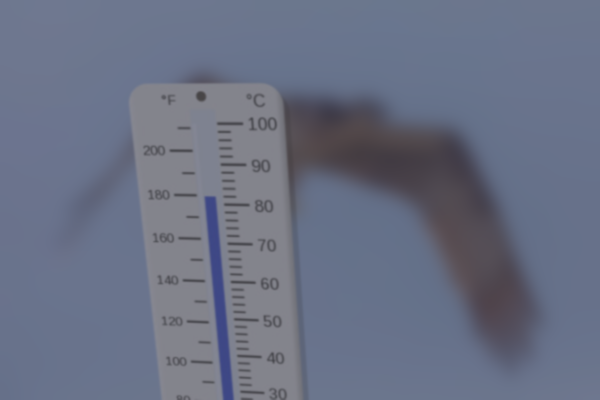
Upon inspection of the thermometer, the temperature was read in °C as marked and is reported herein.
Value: 82 °C
